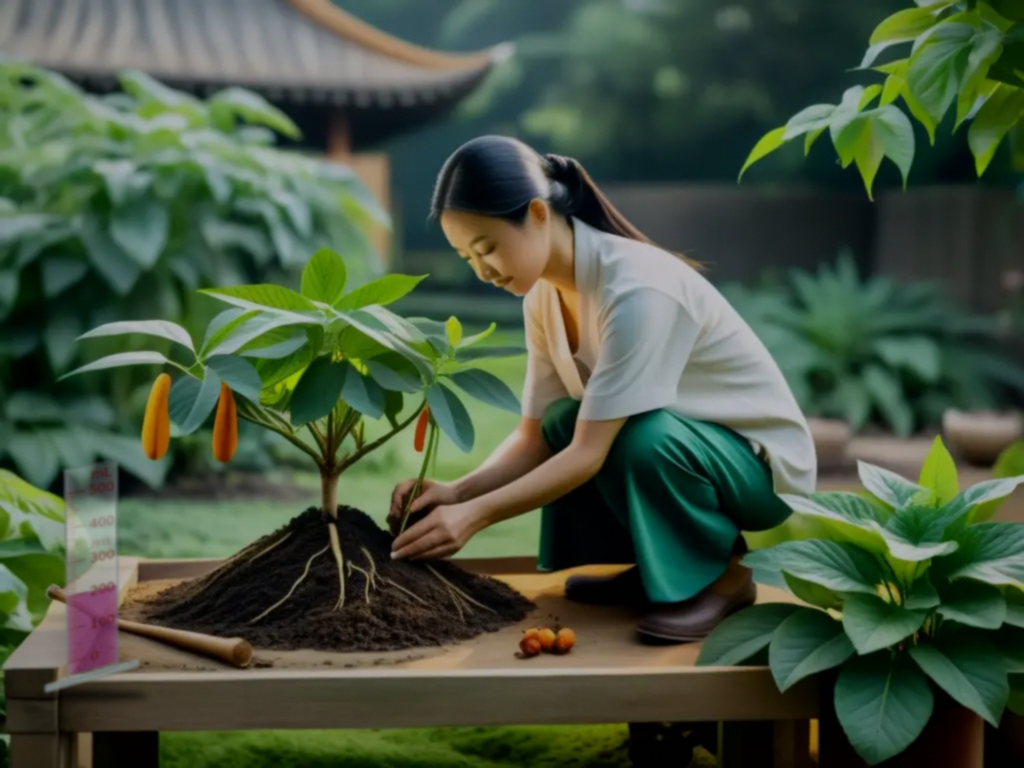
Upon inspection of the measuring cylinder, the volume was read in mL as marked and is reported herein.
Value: 200 mL
